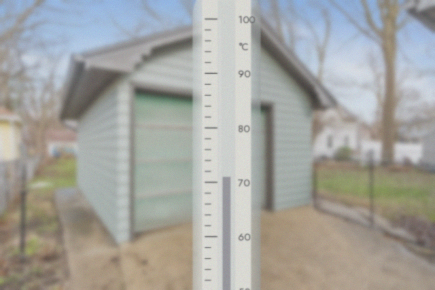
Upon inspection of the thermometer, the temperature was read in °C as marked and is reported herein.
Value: 71 °C
